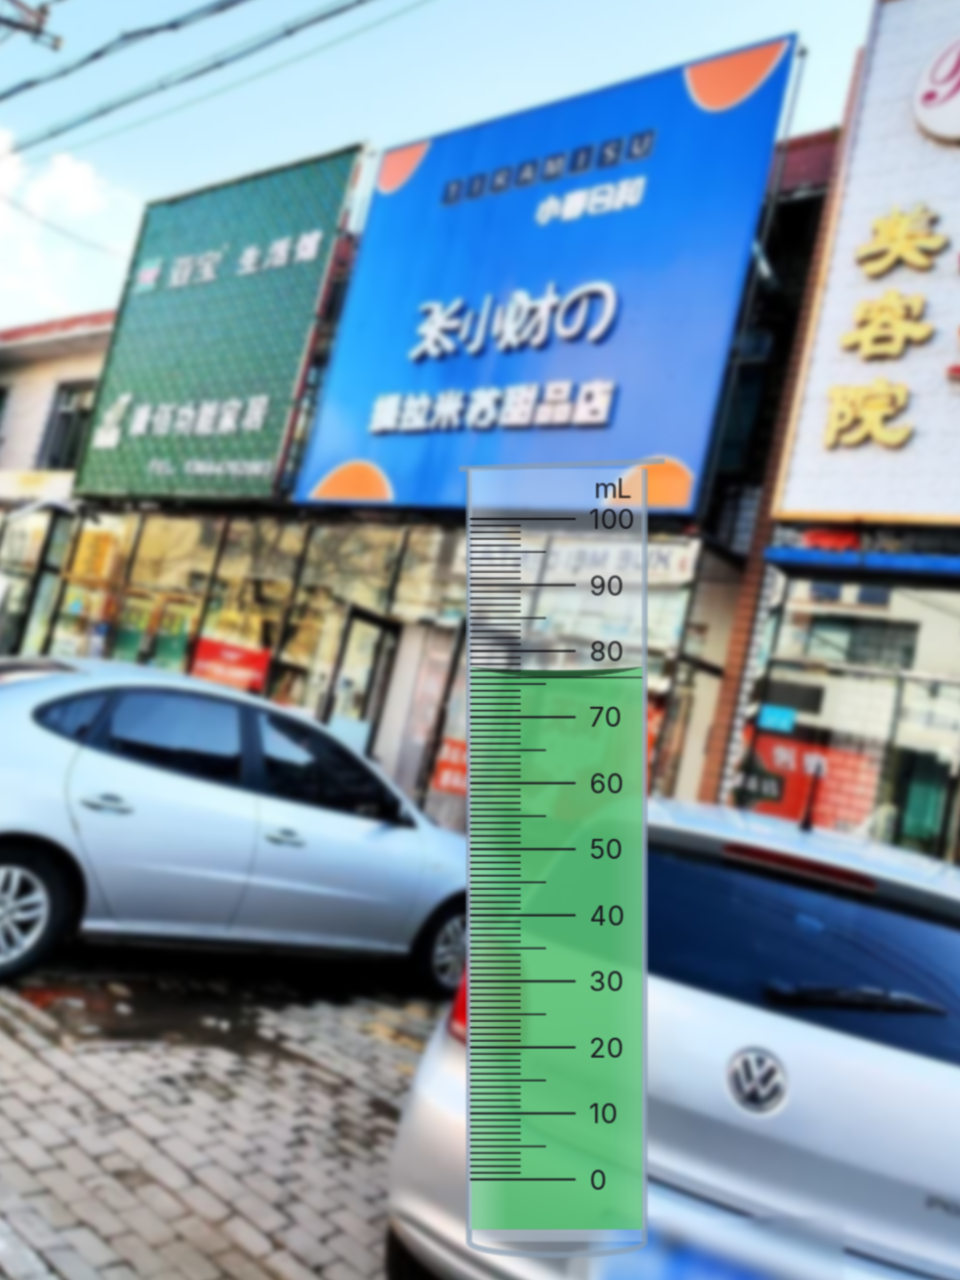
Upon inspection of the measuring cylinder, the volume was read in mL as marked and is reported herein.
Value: 76 mL
